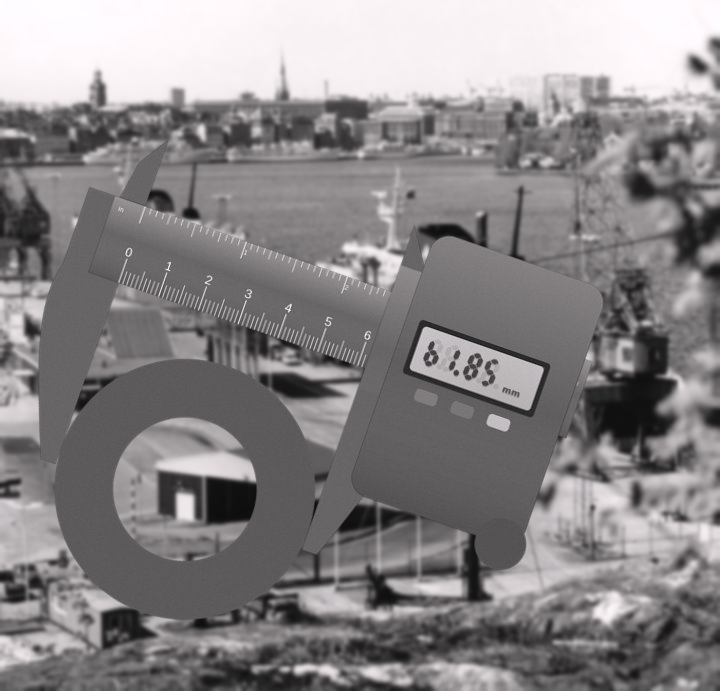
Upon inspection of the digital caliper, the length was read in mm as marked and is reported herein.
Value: 61.85 mm
